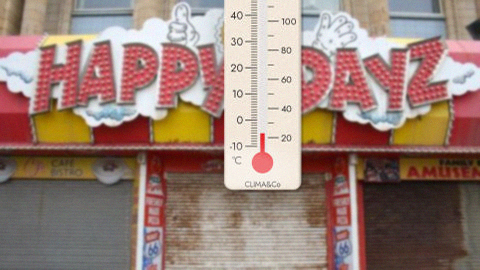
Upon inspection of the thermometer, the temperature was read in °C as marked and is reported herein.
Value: -5 °C
